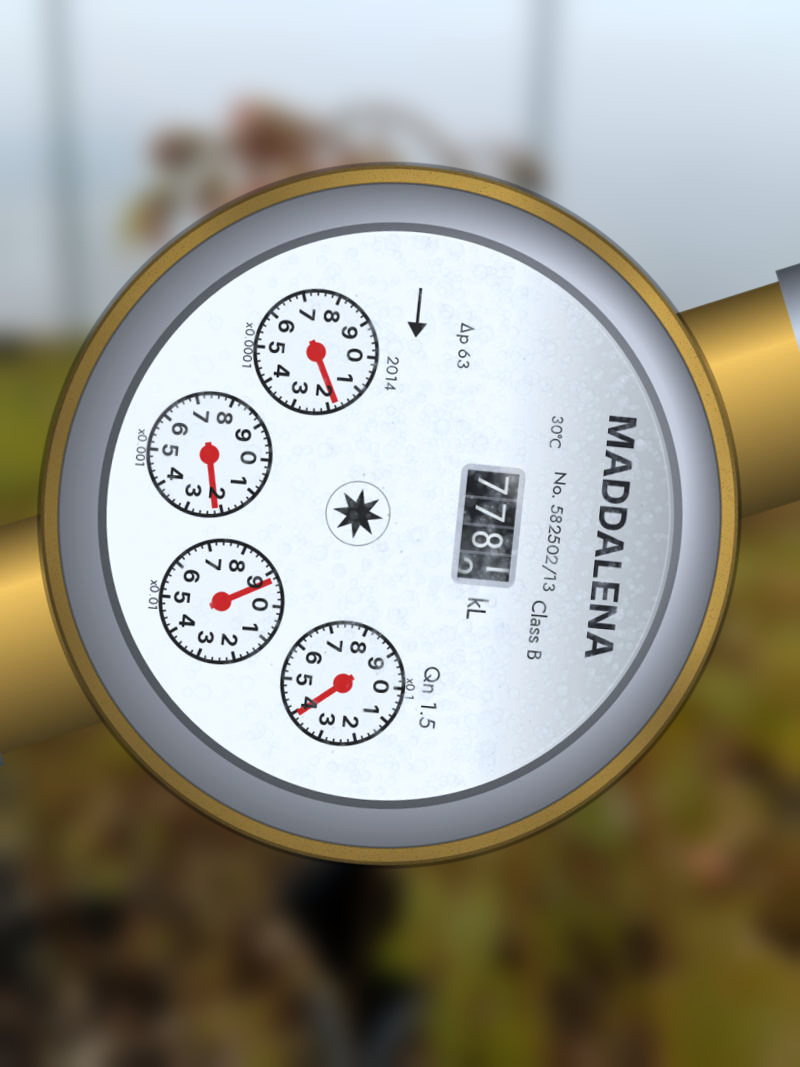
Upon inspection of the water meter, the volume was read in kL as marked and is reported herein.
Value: 7781.3921 kL
